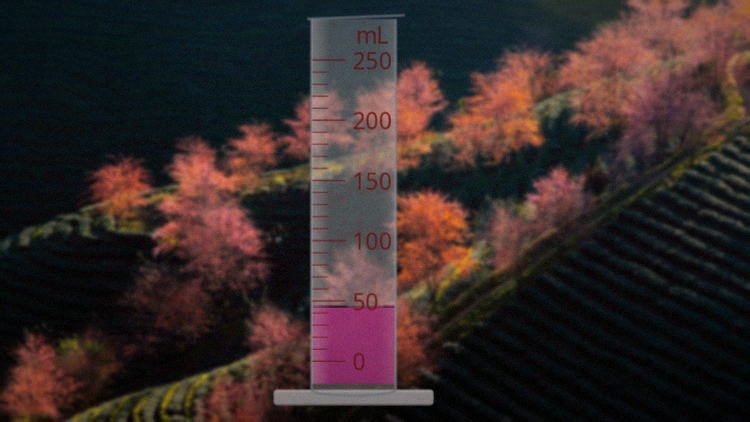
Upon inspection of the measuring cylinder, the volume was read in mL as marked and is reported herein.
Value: 45 mL
